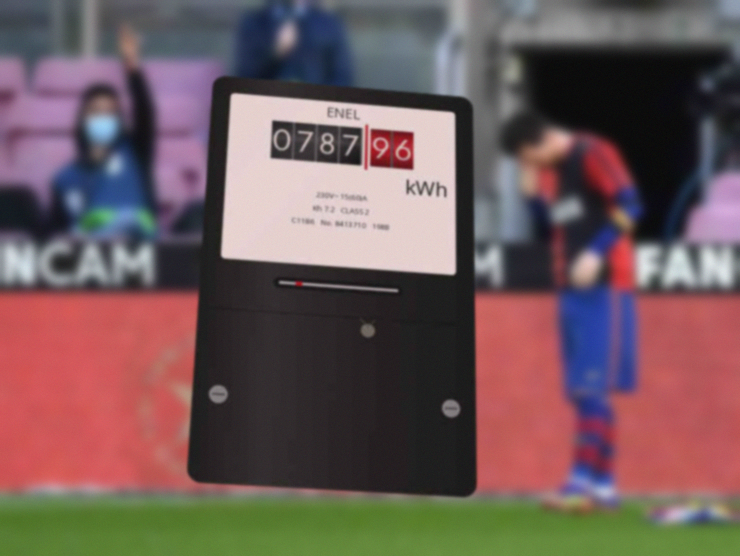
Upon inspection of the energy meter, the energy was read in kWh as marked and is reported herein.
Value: 787.96 kWh
